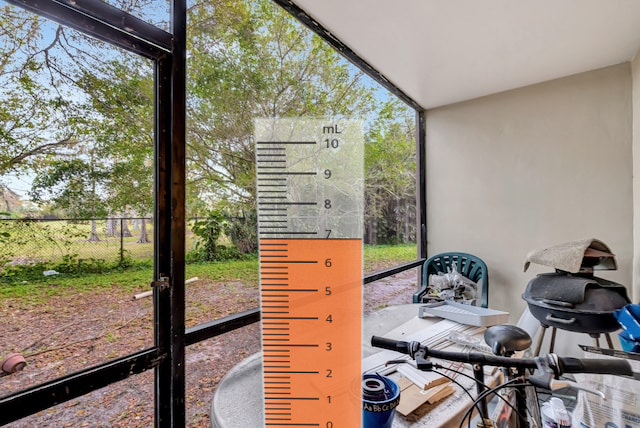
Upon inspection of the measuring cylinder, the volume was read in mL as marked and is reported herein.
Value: 6.8 mL
